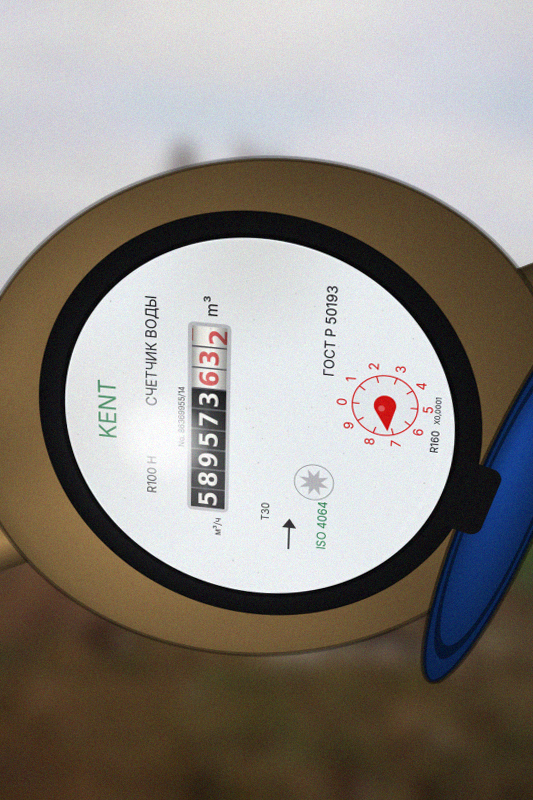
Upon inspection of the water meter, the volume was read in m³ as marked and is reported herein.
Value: 589573.6317 m³
